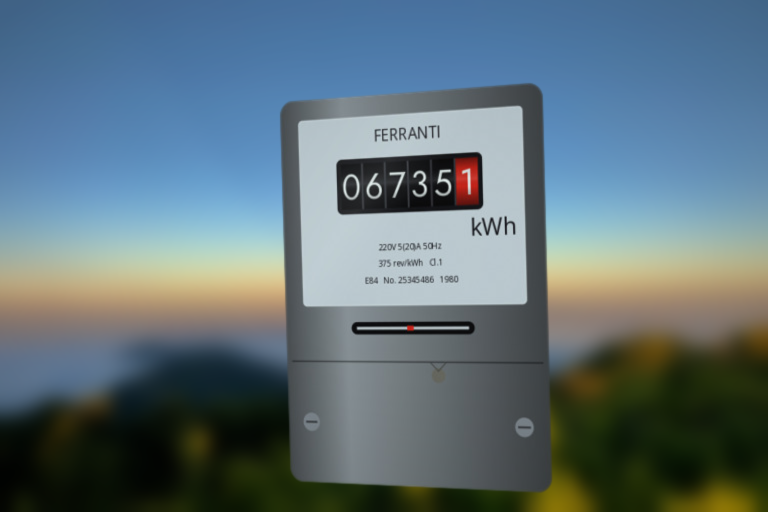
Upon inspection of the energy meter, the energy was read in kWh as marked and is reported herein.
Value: 6735.1 kWh
